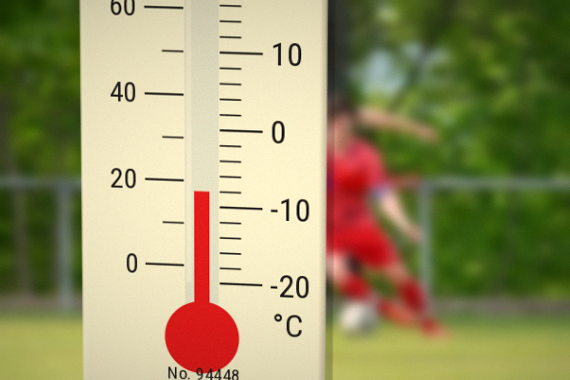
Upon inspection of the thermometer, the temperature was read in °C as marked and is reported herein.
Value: -8 °C
